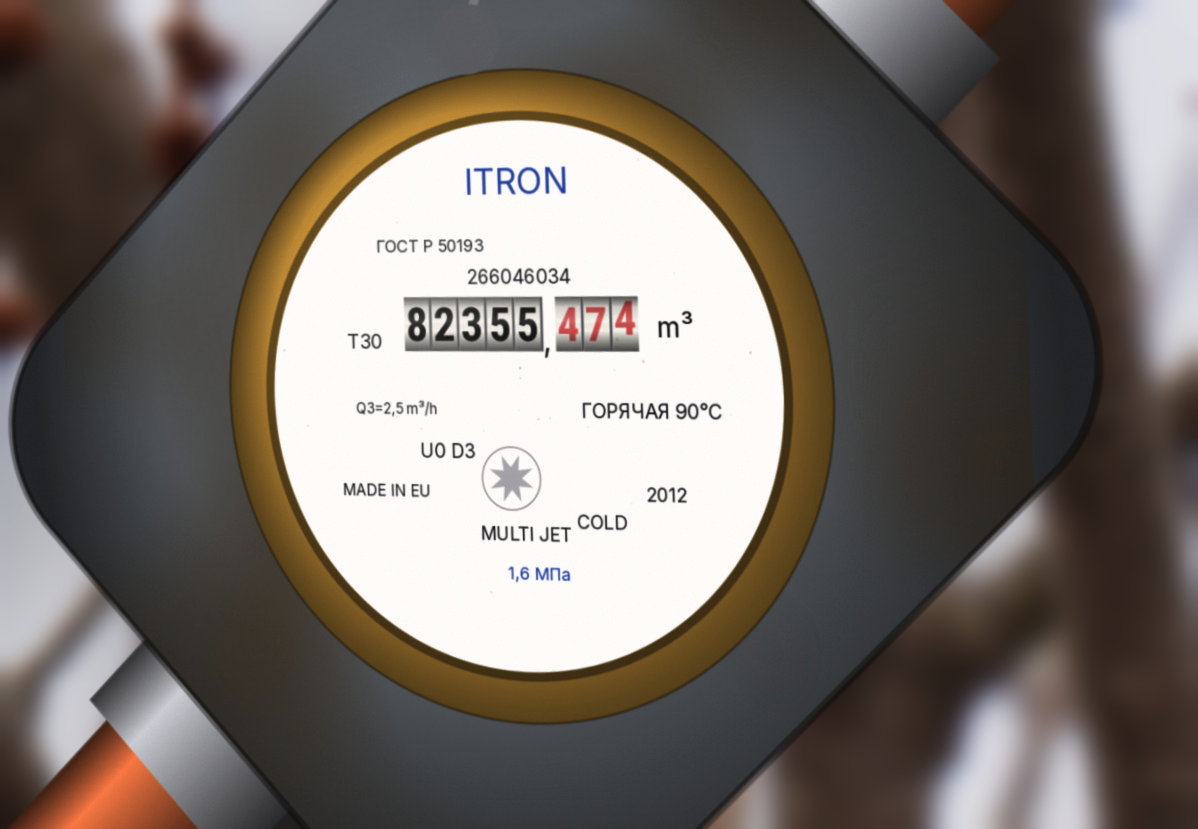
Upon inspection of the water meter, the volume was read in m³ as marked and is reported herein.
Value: 82355.474 m³
